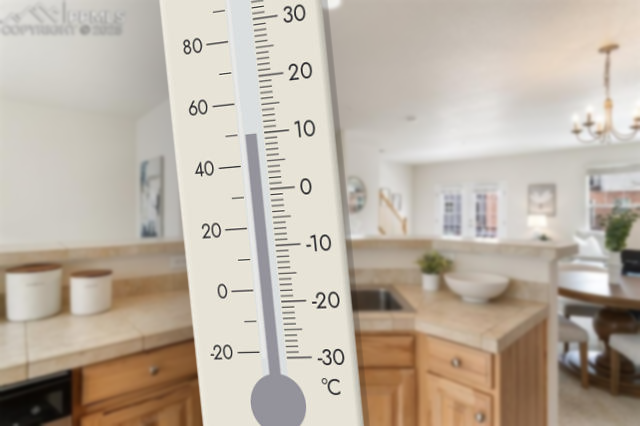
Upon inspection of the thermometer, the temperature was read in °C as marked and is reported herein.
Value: 10 °C
